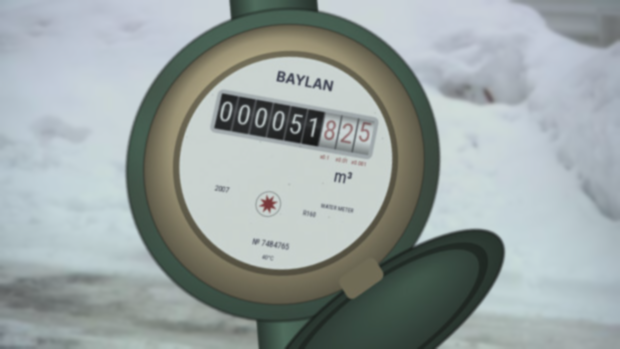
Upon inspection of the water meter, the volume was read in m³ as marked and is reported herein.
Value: 51.825 m³
